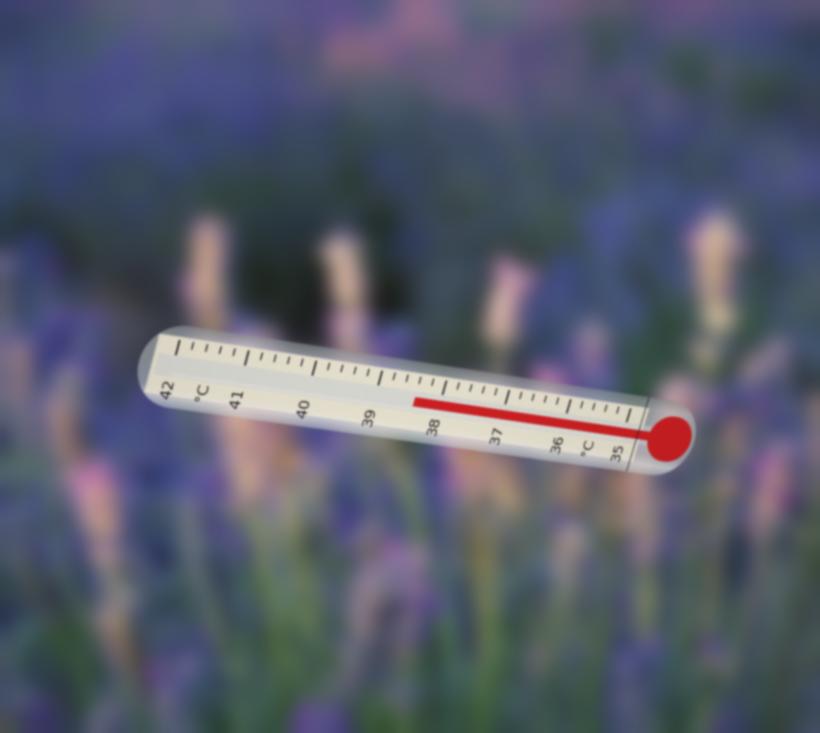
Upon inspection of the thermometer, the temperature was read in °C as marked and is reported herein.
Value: 38.4 °C
